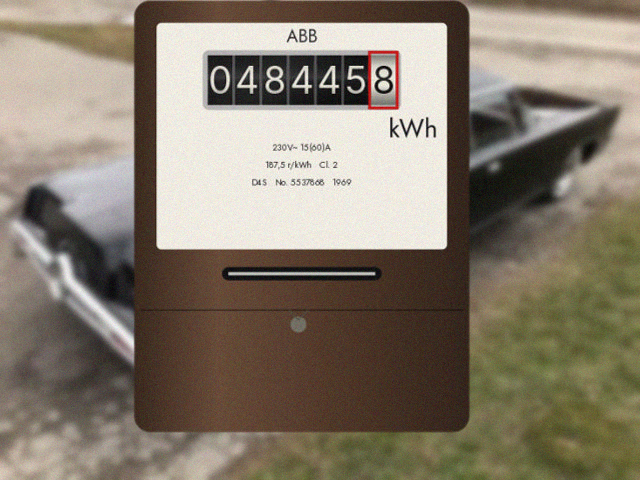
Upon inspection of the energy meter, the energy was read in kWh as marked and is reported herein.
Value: 48445.8 kWh
